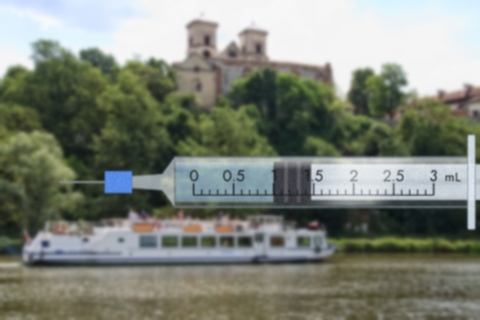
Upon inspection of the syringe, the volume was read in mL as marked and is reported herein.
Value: 1 mL
